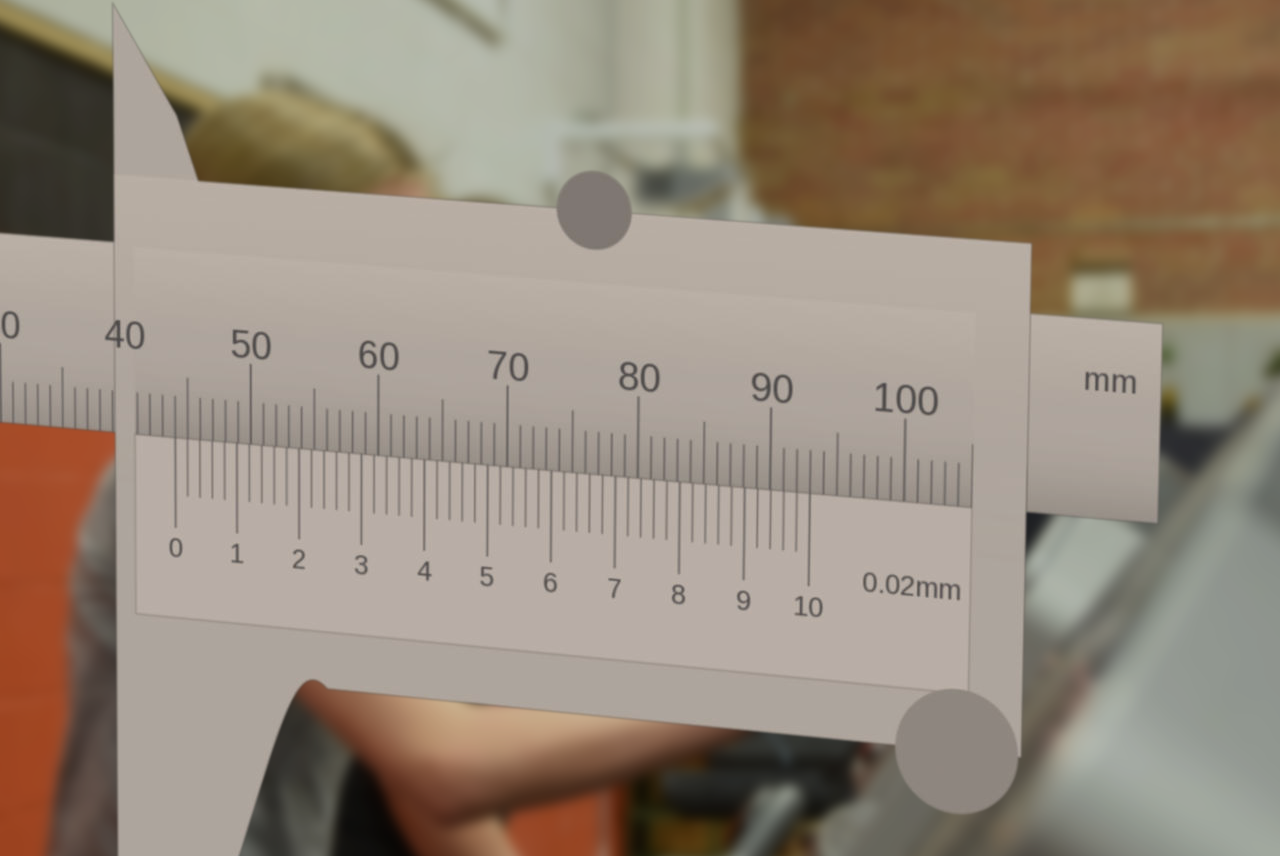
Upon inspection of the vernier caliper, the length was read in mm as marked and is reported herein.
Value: 44.0 mm
